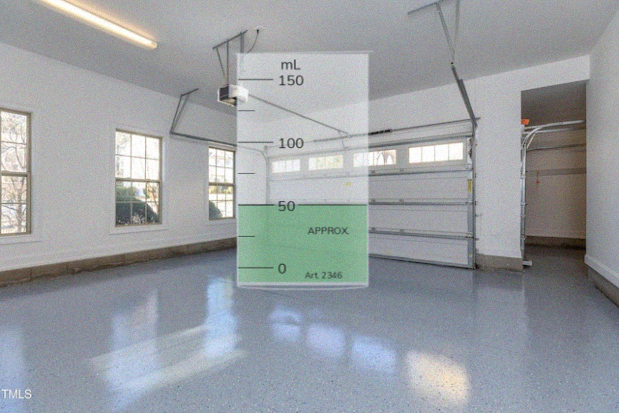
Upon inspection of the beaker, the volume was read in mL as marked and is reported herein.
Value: 50 mL
